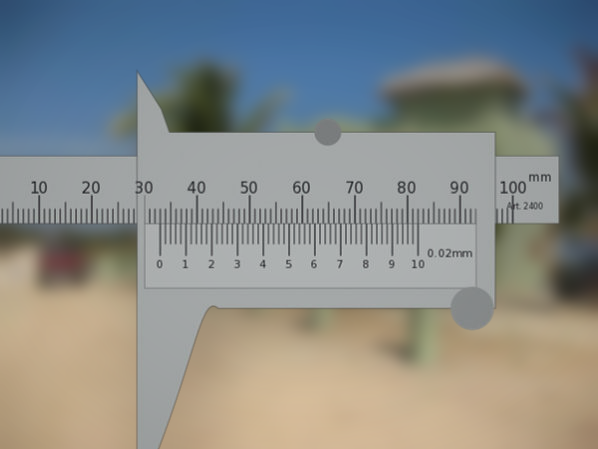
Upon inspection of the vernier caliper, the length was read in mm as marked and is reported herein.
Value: 33.0 mm
